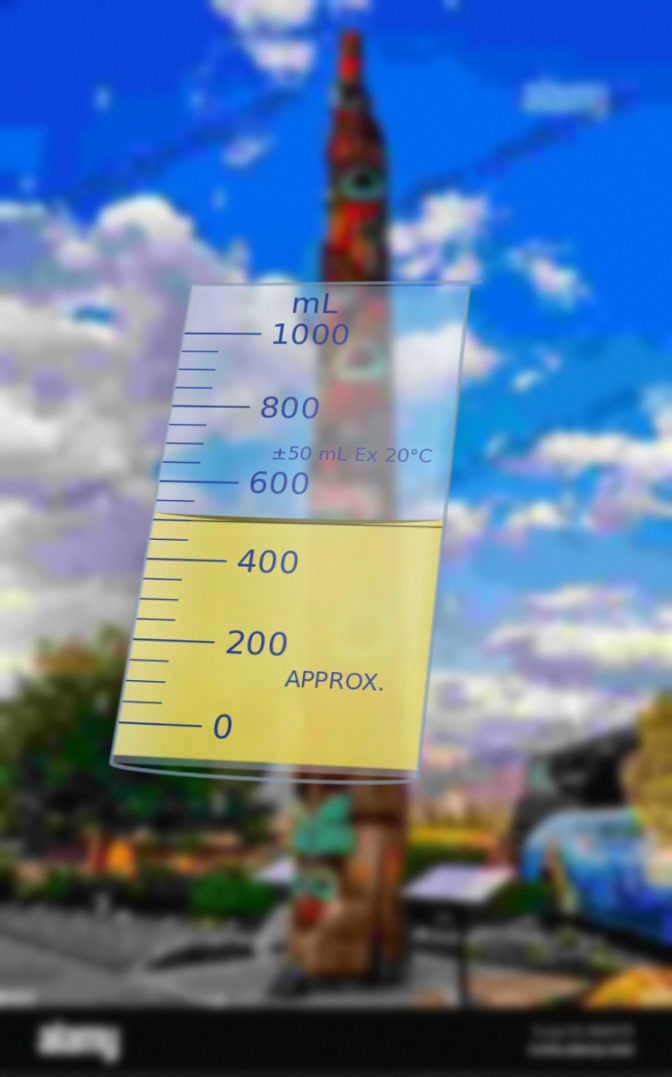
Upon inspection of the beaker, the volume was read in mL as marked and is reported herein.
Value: 500 mL
